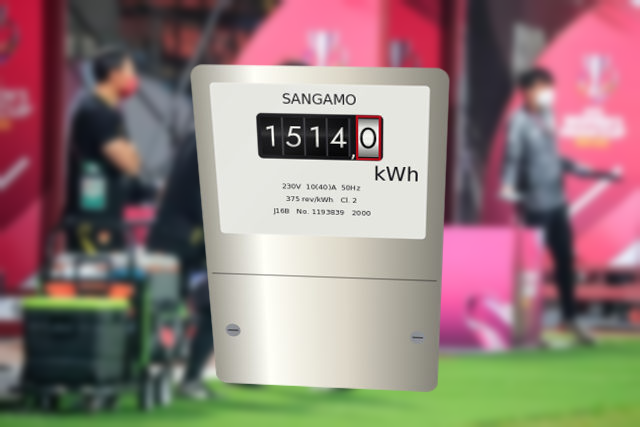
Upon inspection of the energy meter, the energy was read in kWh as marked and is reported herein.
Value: 1514.0 kWh
